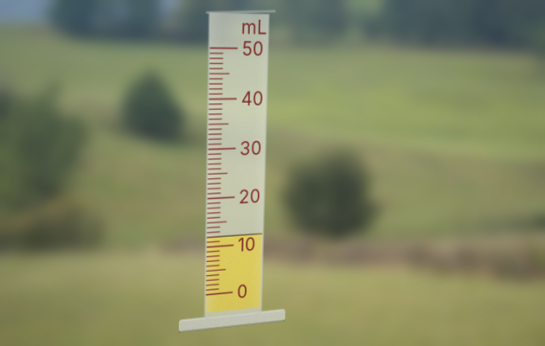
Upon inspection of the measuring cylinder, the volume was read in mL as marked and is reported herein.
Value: 12 mL
